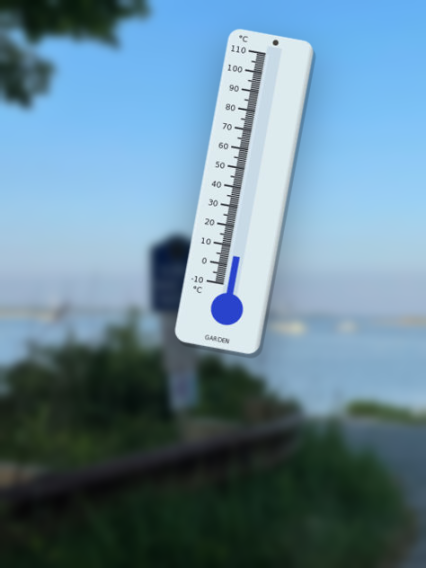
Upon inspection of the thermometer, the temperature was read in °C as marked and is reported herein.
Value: 5 °C
